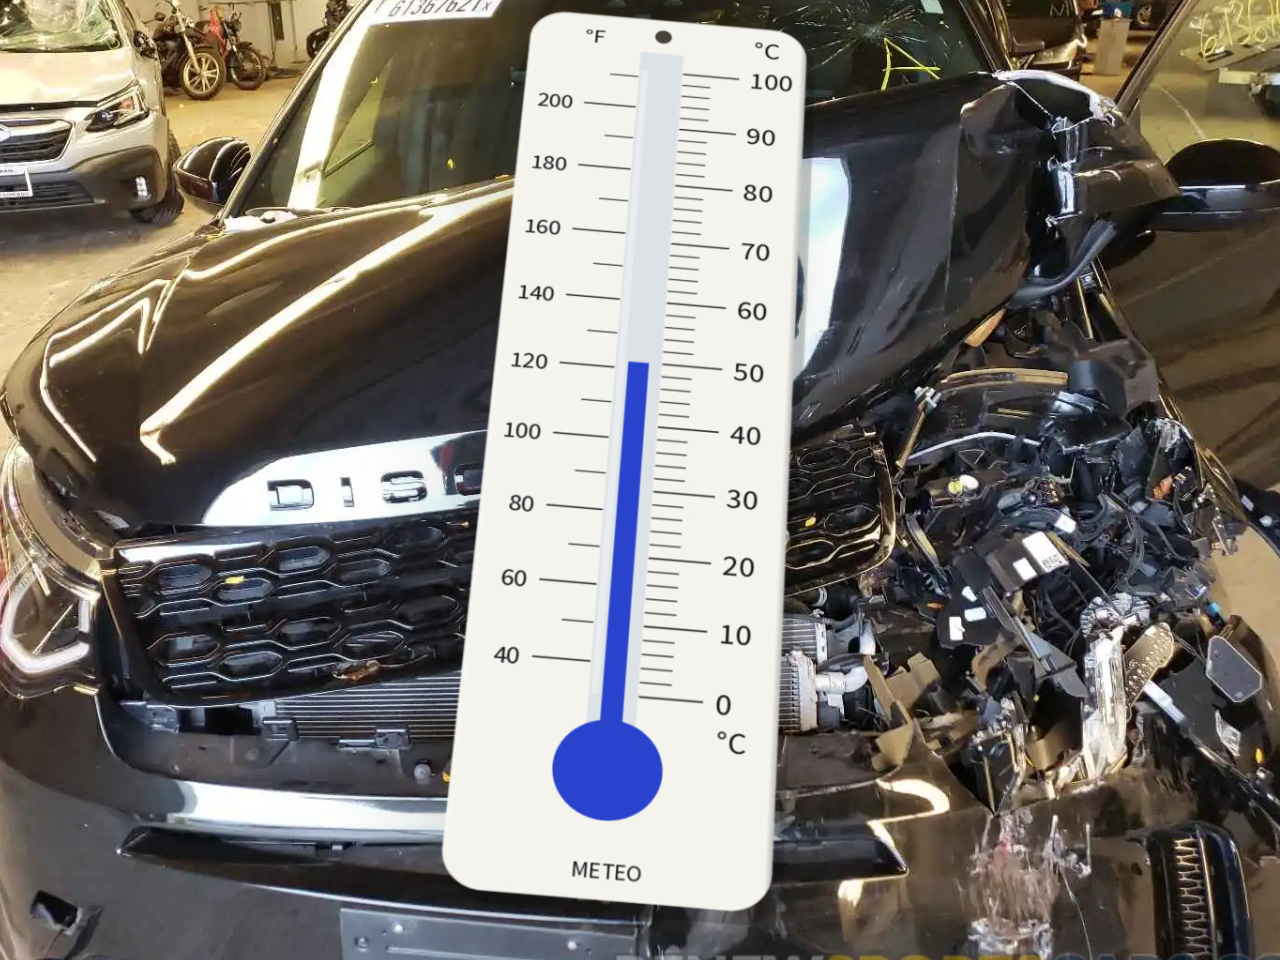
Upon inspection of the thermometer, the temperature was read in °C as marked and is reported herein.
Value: 50 °C
